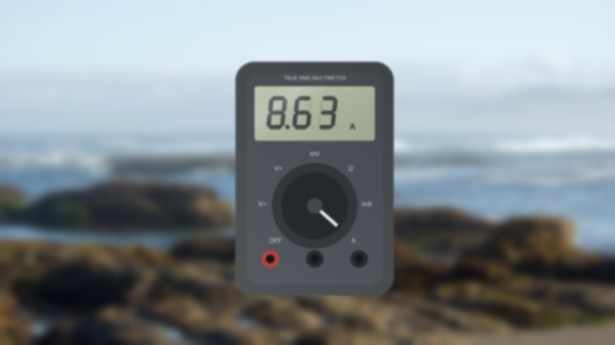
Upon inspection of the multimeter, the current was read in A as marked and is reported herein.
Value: 8.63 A
